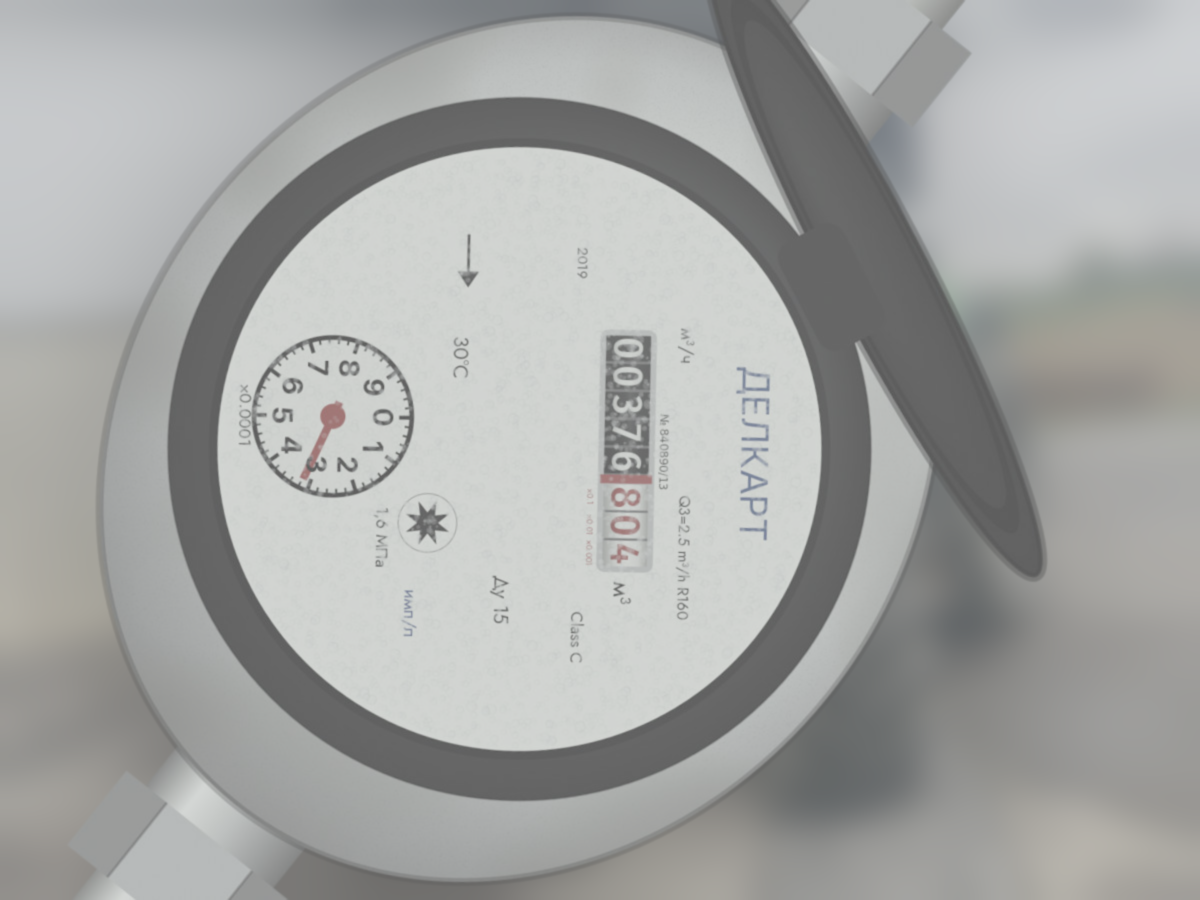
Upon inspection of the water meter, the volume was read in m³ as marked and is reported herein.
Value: 376.8043 m³
